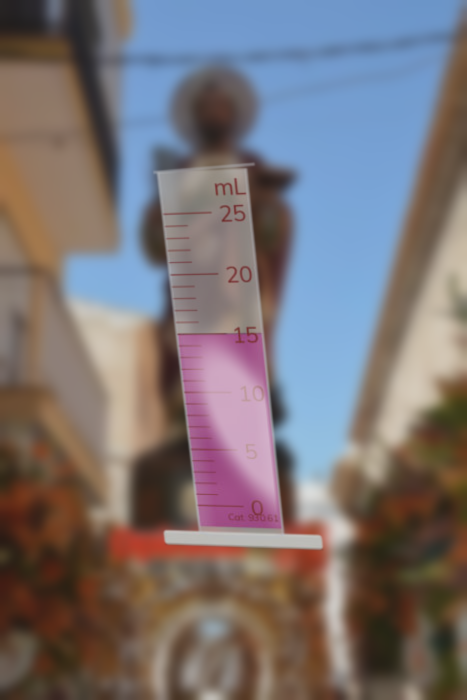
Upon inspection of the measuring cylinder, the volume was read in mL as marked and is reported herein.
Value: 15 mL
